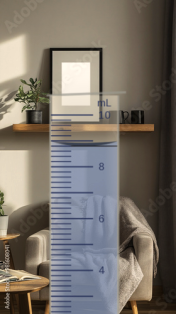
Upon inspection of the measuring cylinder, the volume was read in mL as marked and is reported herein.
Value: 8.8 mL
